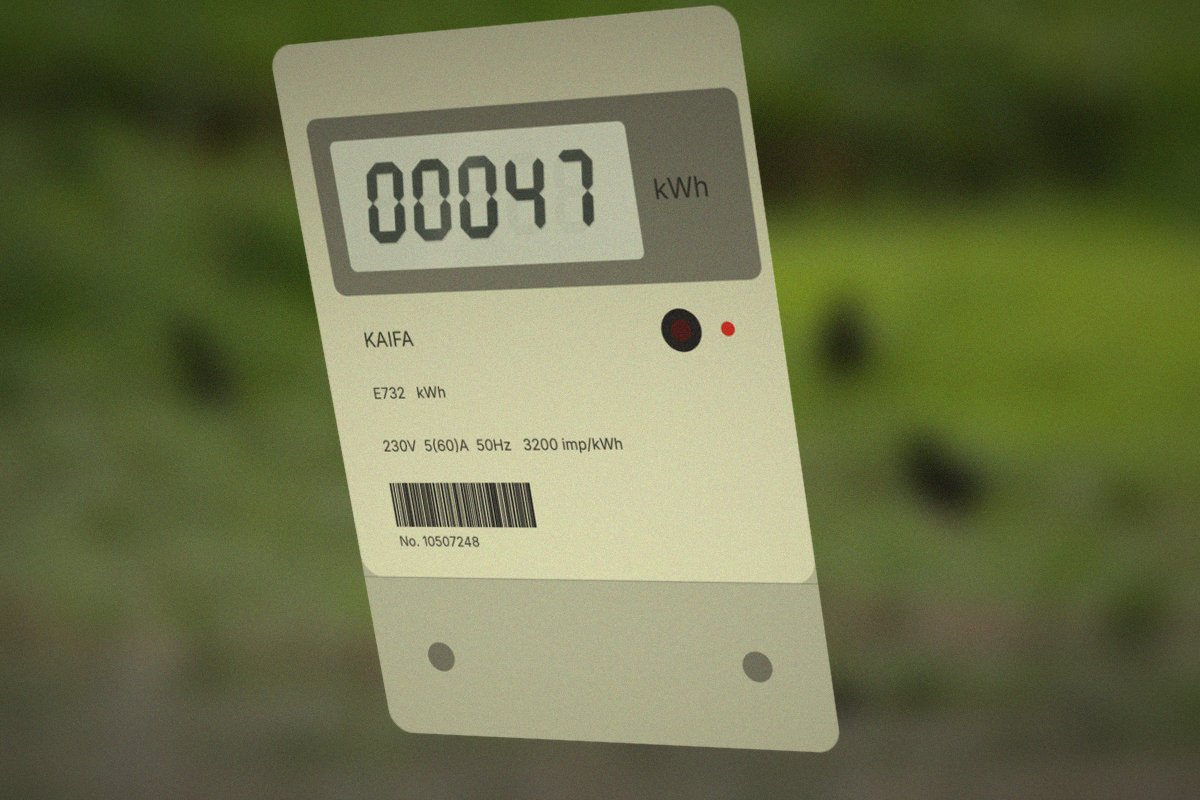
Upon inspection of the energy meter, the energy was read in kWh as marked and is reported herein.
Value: 47 kWh
